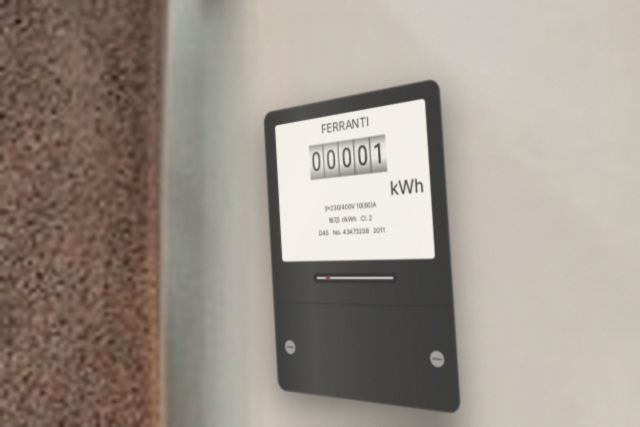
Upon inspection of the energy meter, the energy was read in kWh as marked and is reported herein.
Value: 1 kWh
